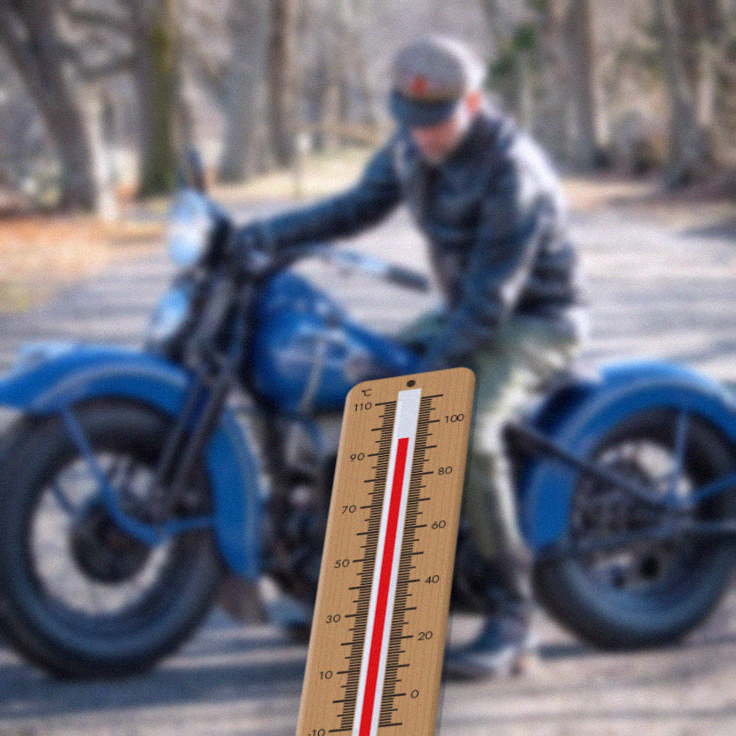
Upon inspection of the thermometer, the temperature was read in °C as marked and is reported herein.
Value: 95 °C
